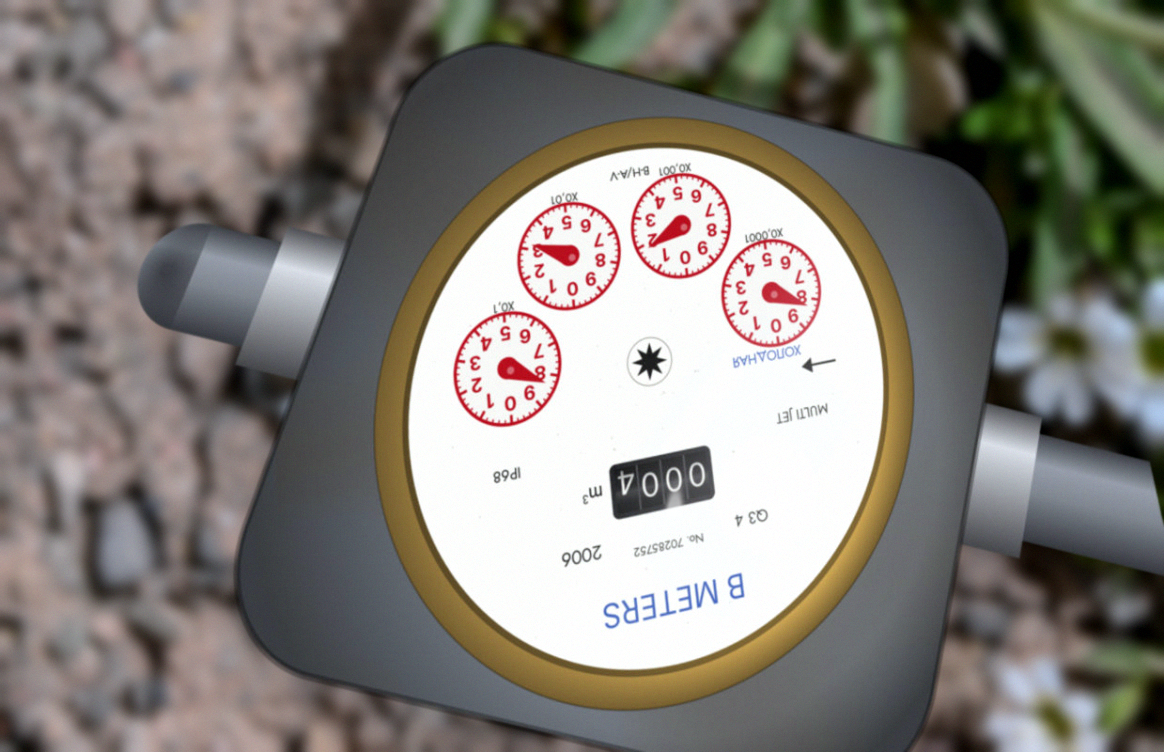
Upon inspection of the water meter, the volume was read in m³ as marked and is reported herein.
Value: 3.8318 m³
